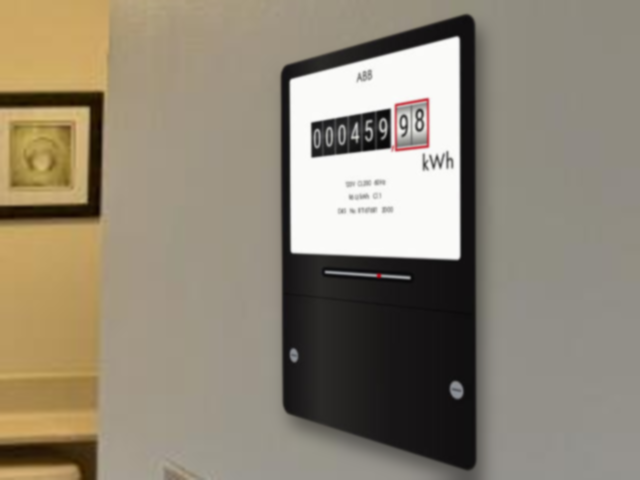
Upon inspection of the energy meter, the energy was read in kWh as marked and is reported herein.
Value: 459.98 kWh
